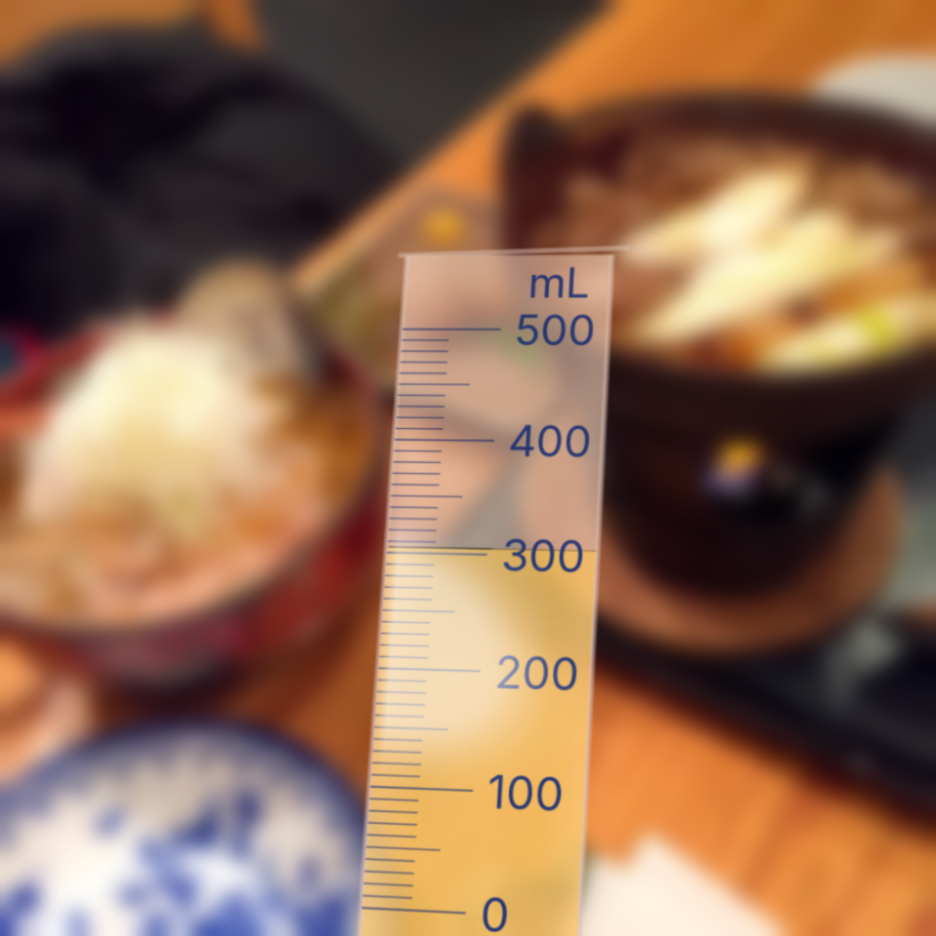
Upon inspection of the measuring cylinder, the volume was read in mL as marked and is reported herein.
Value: 305 mL
